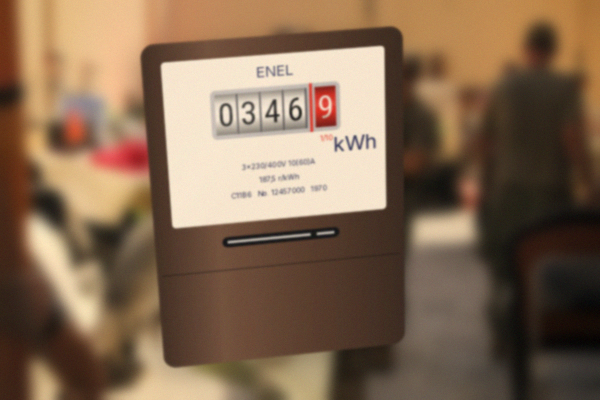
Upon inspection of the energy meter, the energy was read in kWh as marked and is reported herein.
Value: 346.9 kWh
